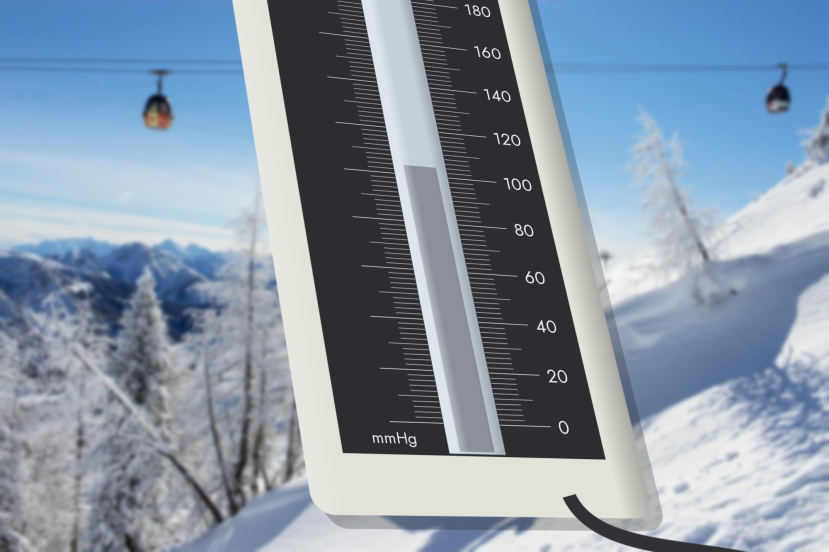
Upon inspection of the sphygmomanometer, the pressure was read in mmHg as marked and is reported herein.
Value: 104 mmHg
